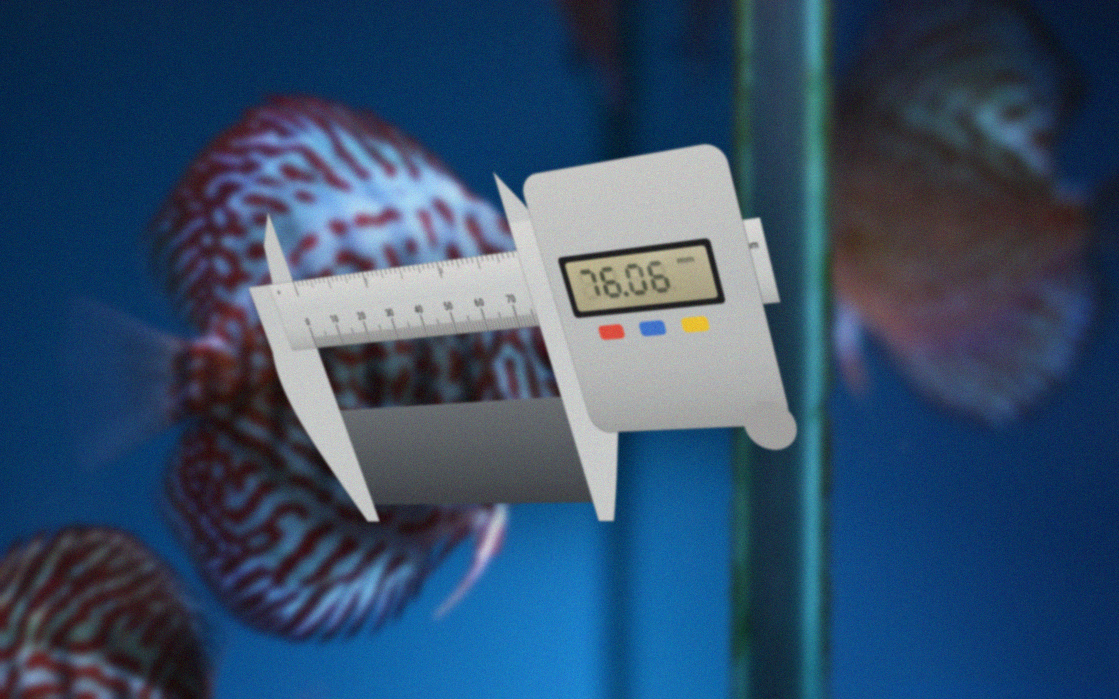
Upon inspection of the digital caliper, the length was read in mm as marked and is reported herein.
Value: 76.06 mm
